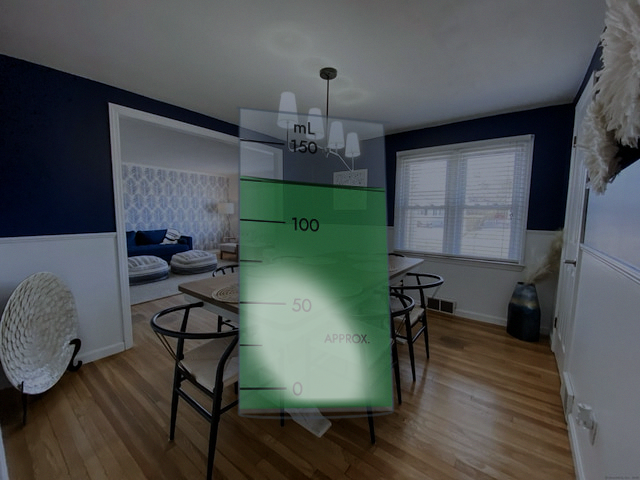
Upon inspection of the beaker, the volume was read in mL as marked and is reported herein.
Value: 125 mL
